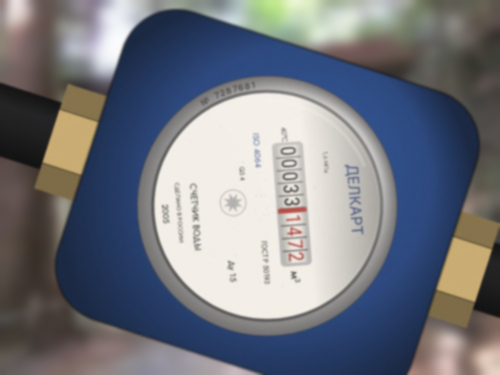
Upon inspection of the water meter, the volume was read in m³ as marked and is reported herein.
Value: 33.1472 m³
